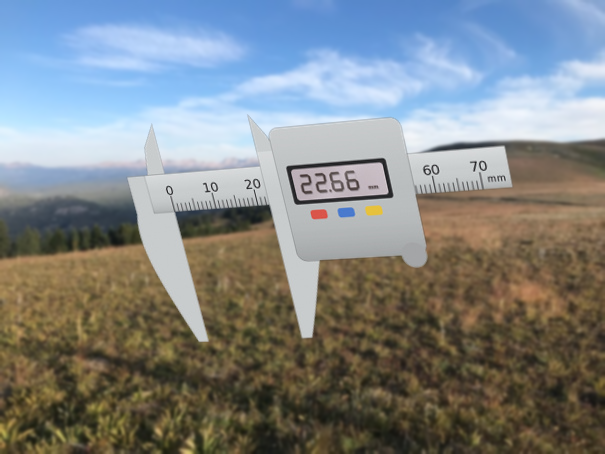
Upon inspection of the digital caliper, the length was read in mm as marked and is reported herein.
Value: 22.66 mm
